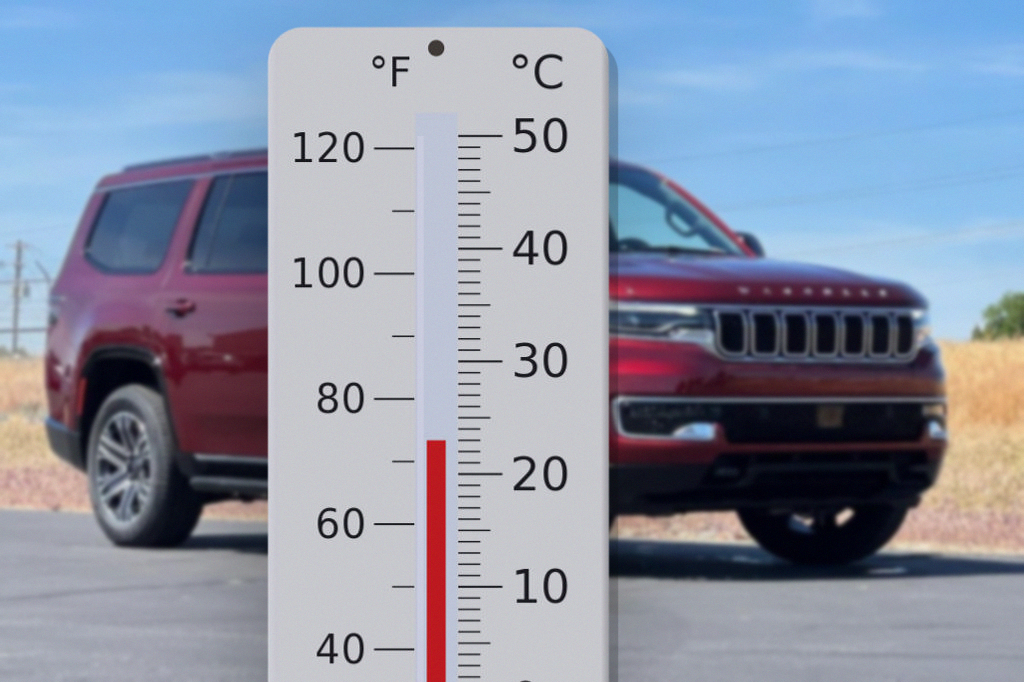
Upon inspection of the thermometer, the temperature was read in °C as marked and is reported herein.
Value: 23 °C
